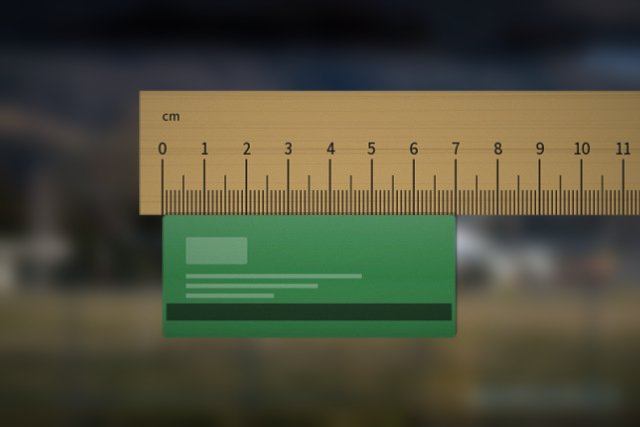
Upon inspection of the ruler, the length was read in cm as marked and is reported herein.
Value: 7 cm
